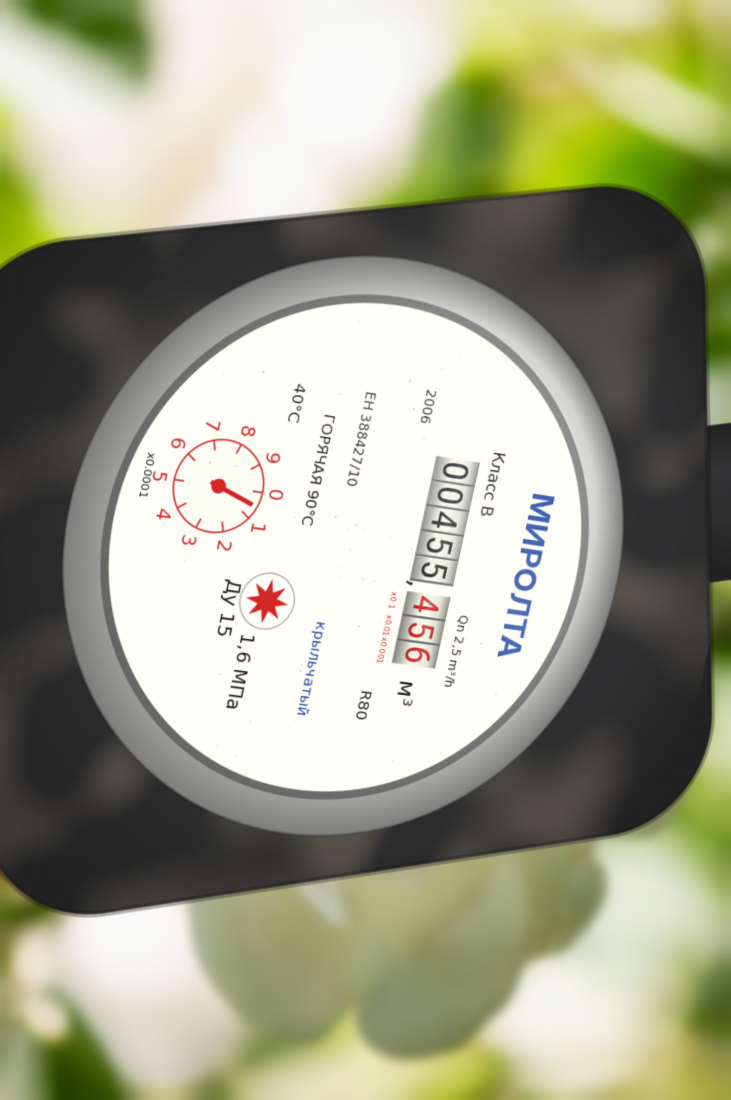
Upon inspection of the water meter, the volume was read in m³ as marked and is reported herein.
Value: 455.4560 m³
